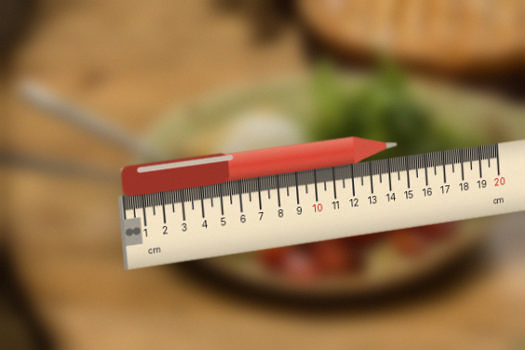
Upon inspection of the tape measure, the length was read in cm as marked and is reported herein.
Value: 14.5 cm
